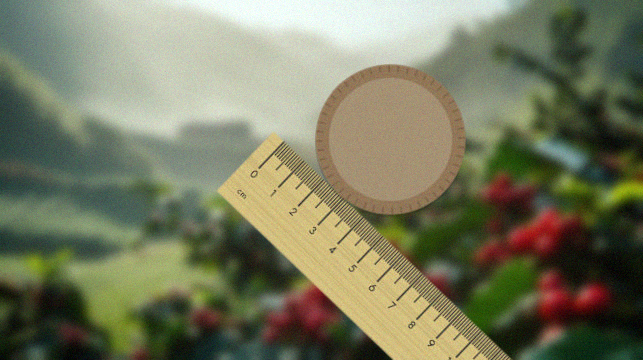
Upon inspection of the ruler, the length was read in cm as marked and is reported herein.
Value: 5.5 cm
